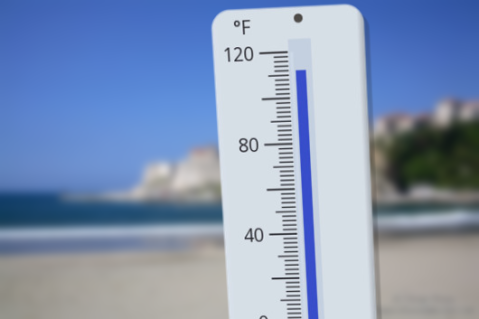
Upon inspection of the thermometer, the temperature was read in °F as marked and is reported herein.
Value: 112 °F
